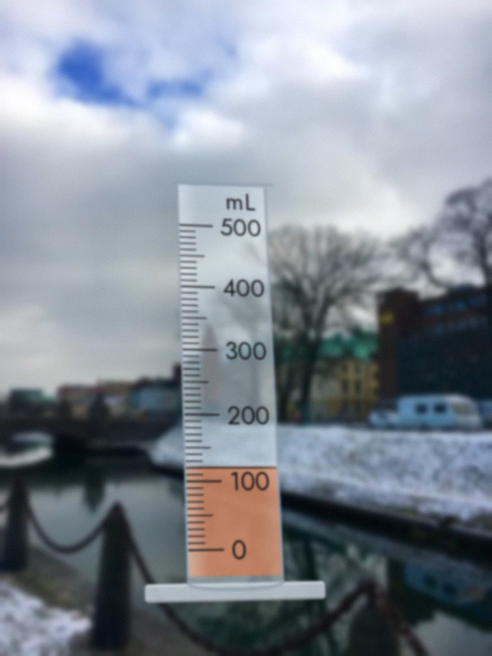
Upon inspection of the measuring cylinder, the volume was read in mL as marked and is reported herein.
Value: 120 mL
